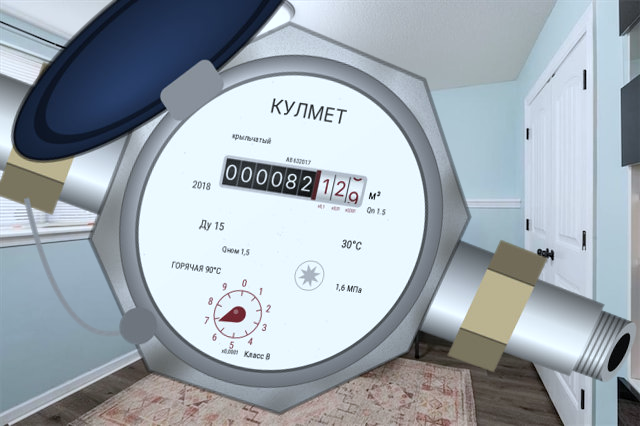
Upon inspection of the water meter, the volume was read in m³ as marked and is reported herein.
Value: 82.1286 m³
